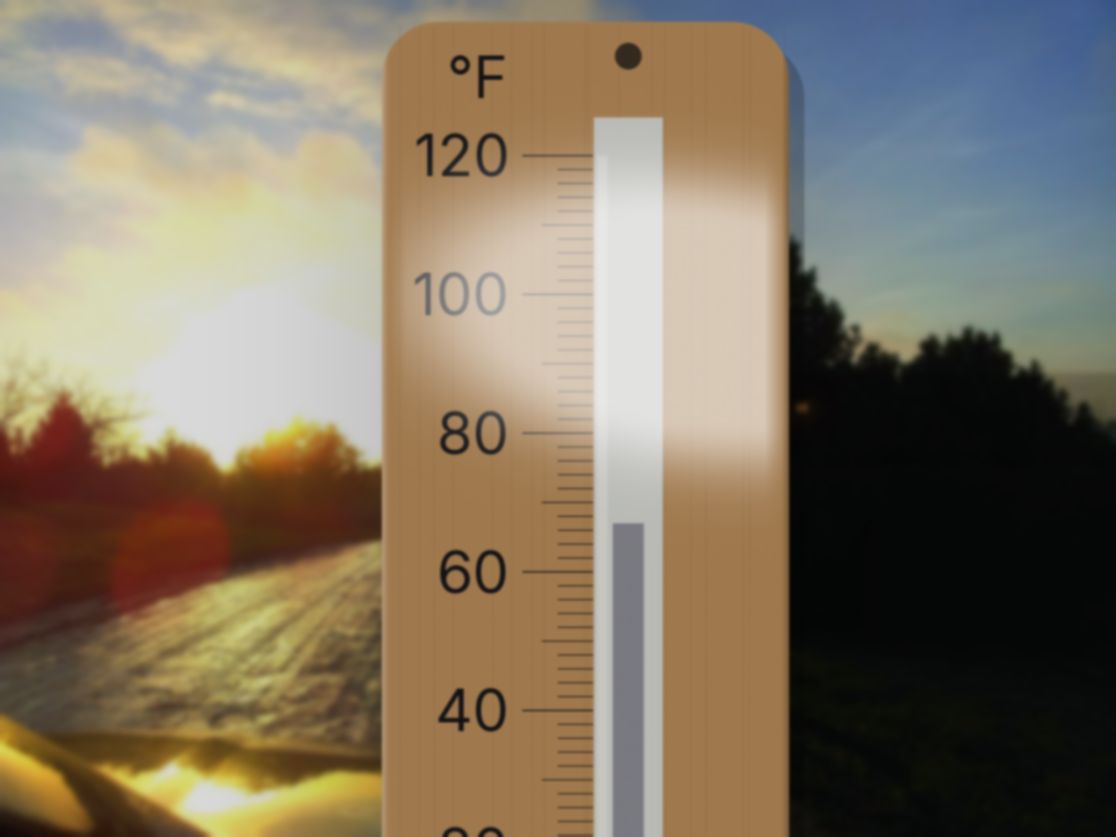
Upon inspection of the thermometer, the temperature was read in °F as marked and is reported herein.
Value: 67 °F
